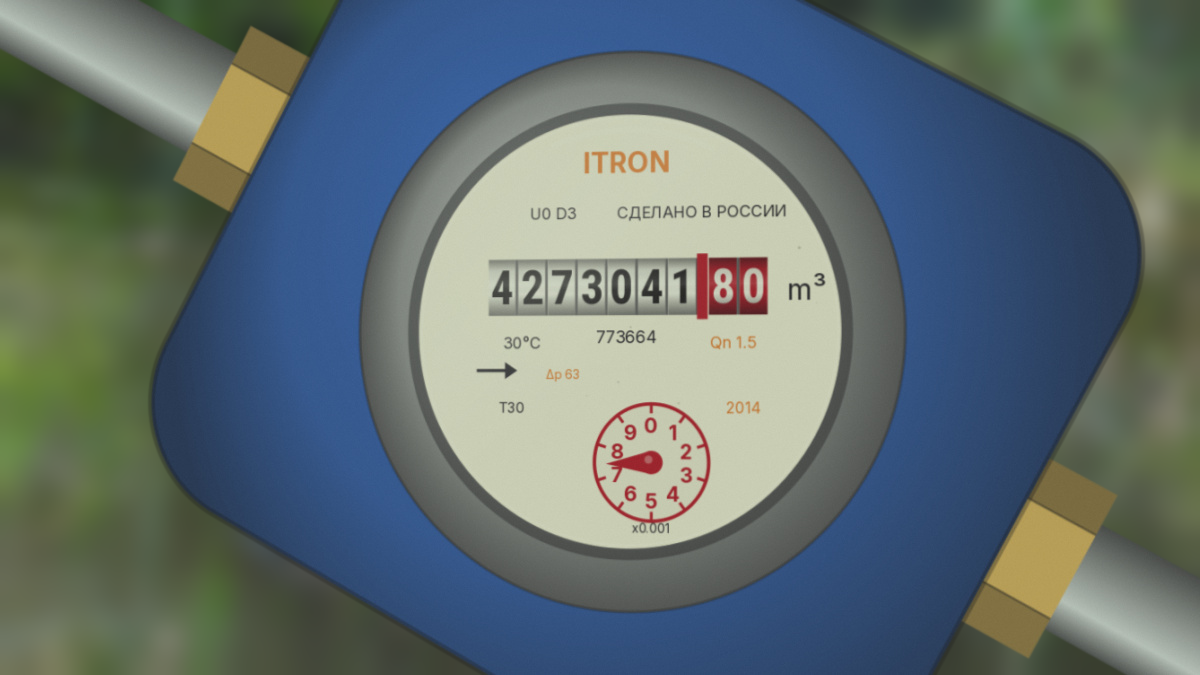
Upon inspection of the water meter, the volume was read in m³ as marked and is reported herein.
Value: 4273041.807 m³
